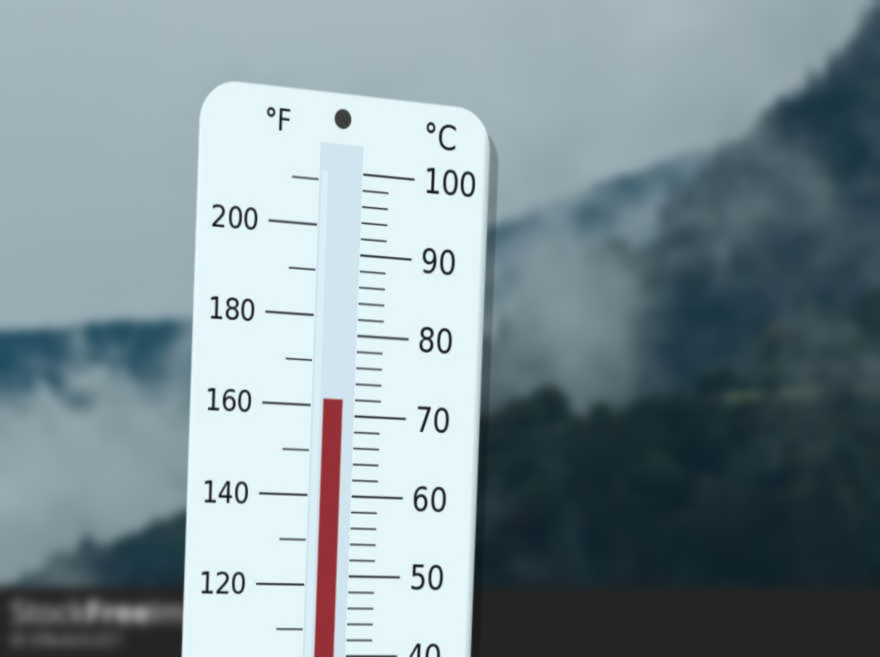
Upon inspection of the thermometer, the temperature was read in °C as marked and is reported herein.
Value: 72 °C
